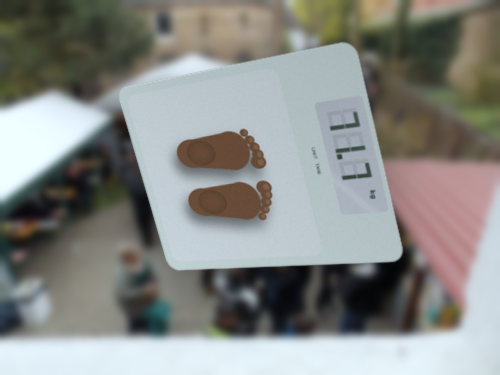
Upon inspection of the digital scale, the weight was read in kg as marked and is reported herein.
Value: 71.7 kg
